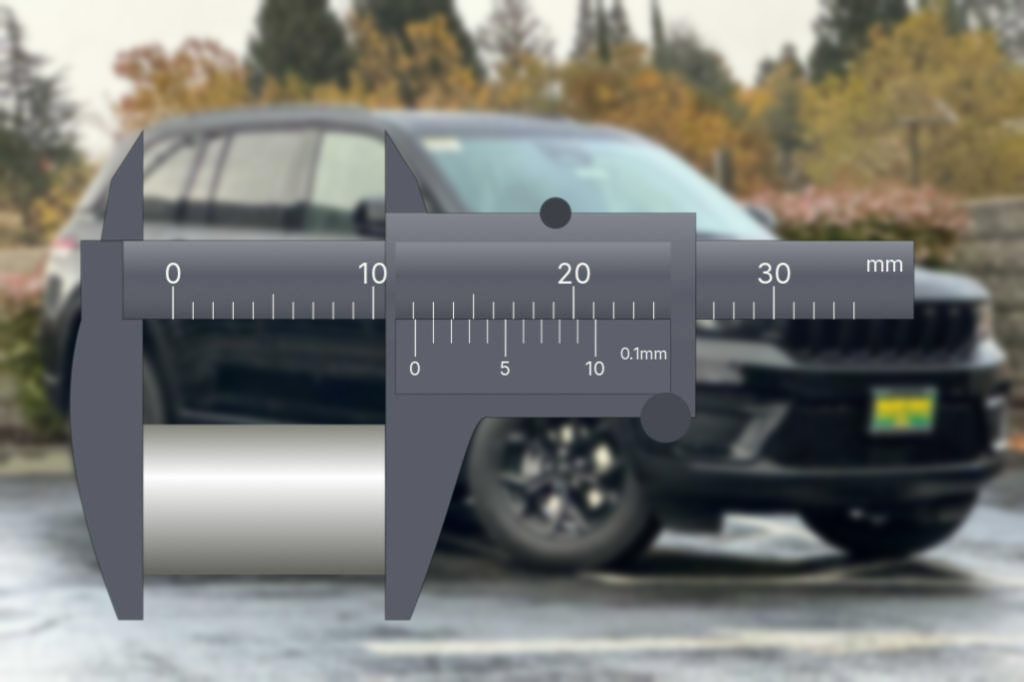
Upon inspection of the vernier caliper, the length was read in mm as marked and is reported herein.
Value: 12.1 mm
